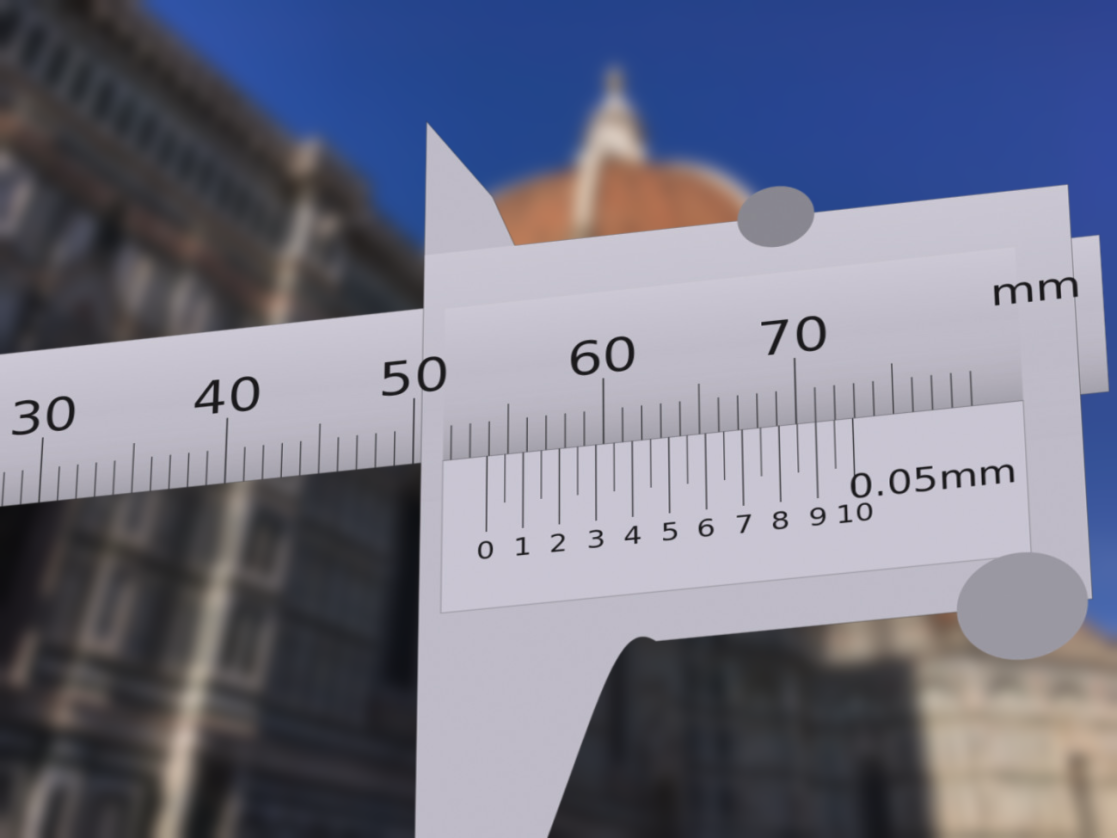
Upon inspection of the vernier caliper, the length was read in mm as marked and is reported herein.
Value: 53.9 mm
